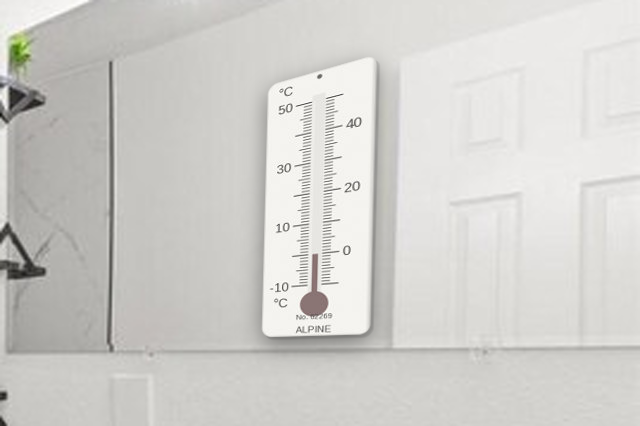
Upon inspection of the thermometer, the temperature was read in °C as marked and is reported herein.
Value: 0 °C
